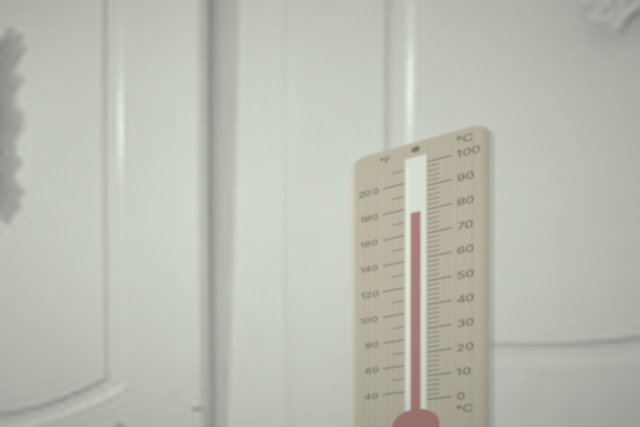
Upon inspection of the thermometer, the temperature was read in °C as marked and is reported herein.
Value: 80 °C
